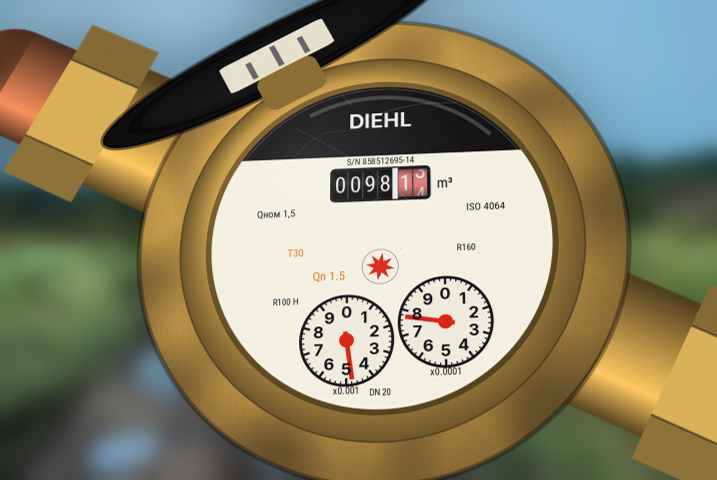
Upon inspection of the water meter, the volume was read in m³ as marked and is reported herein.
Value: 98.1347 m³
